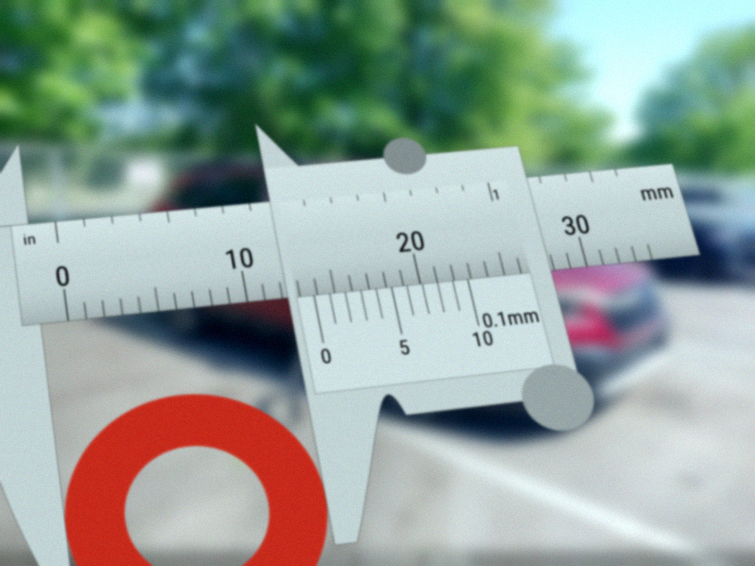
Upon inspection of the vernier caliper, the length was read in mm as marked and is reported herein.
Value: 13.8 mm
